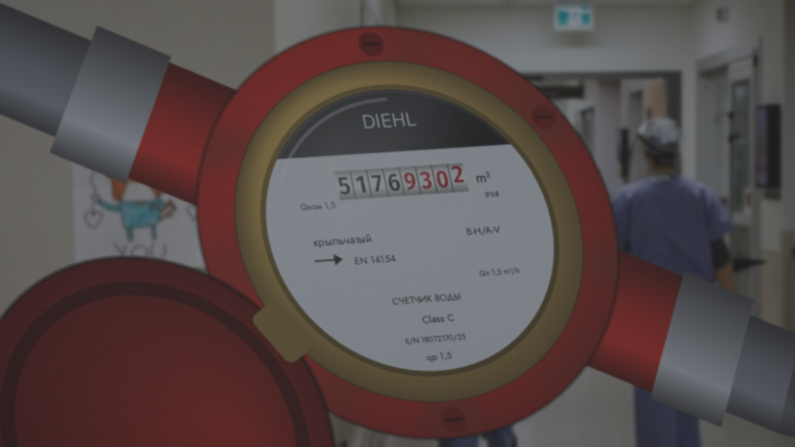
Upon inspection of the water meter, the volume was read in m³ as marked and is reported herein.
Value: 5176.9302 m³
